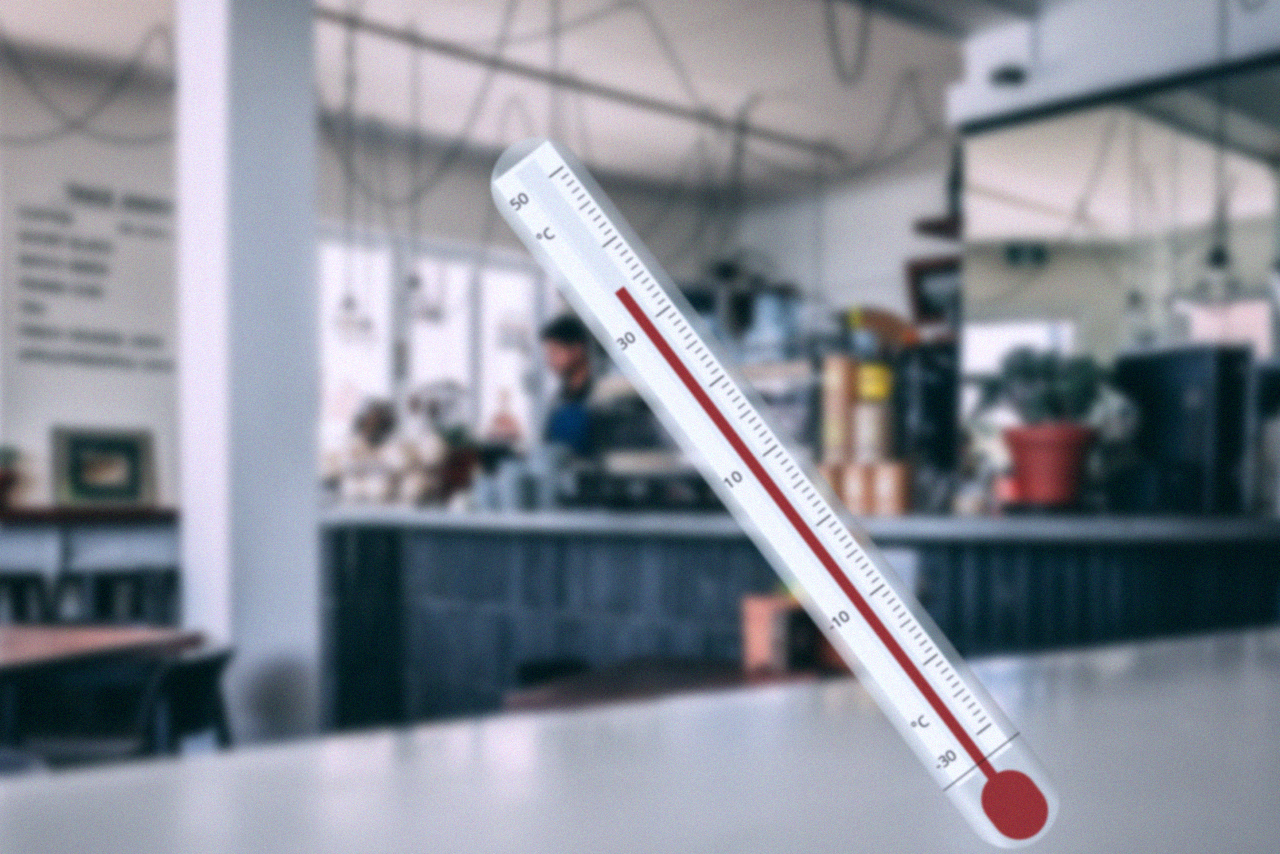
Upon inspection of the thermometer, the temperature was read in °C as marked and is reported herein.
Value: 35 °C
